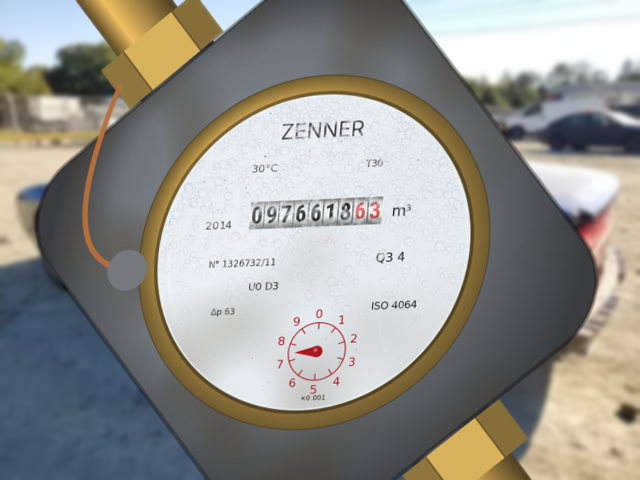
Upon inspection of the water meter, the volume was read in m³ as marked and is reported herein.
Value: 976618.637 m³
